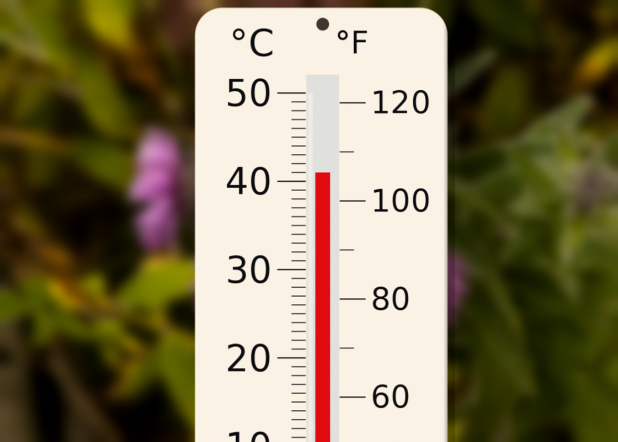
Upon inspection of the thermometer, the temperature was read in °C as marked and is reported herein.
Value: 41 °C
